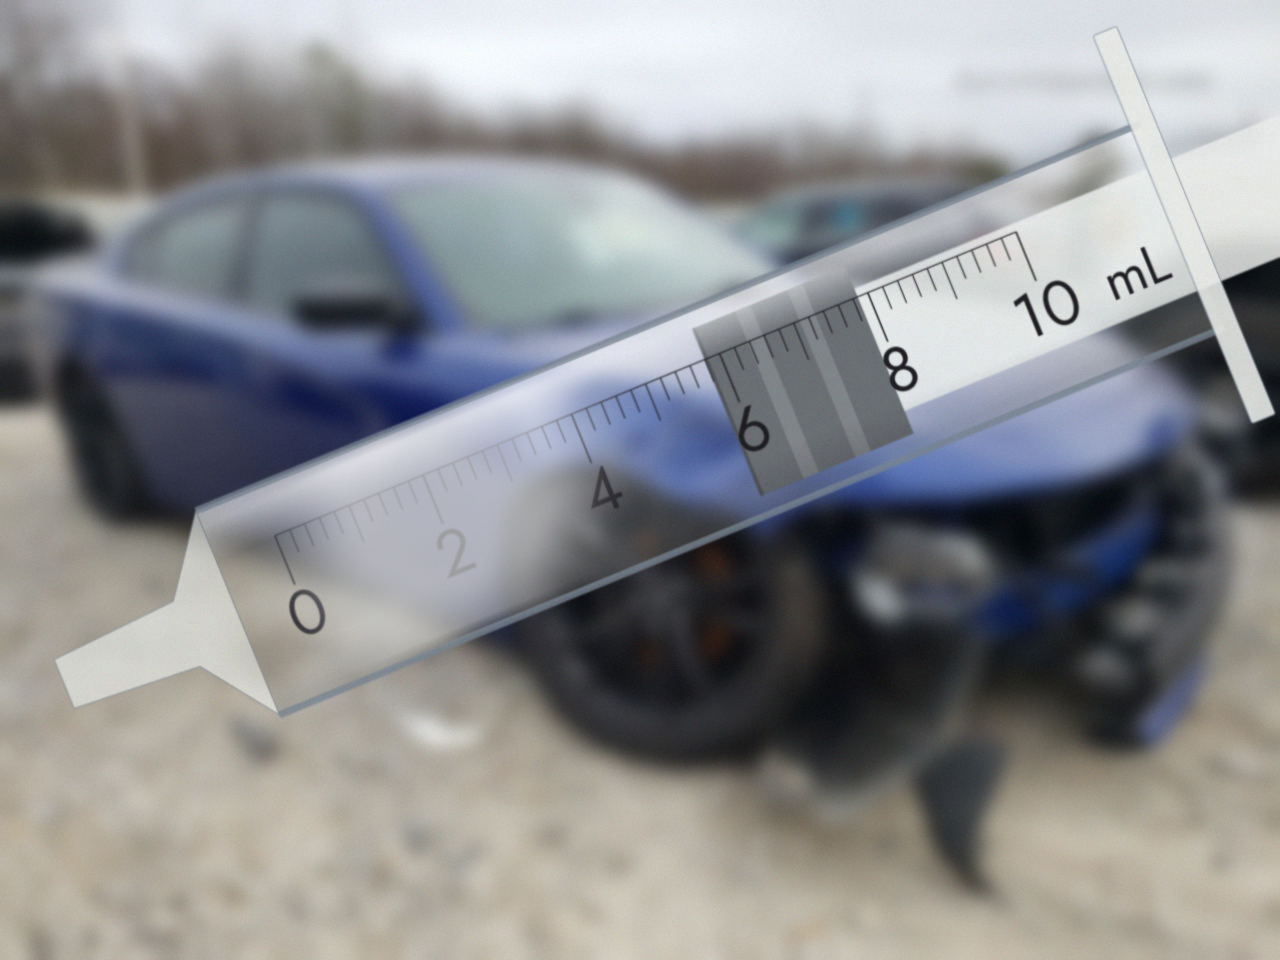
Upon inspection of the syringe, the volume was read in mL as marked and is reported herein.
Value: 5.8 mL
